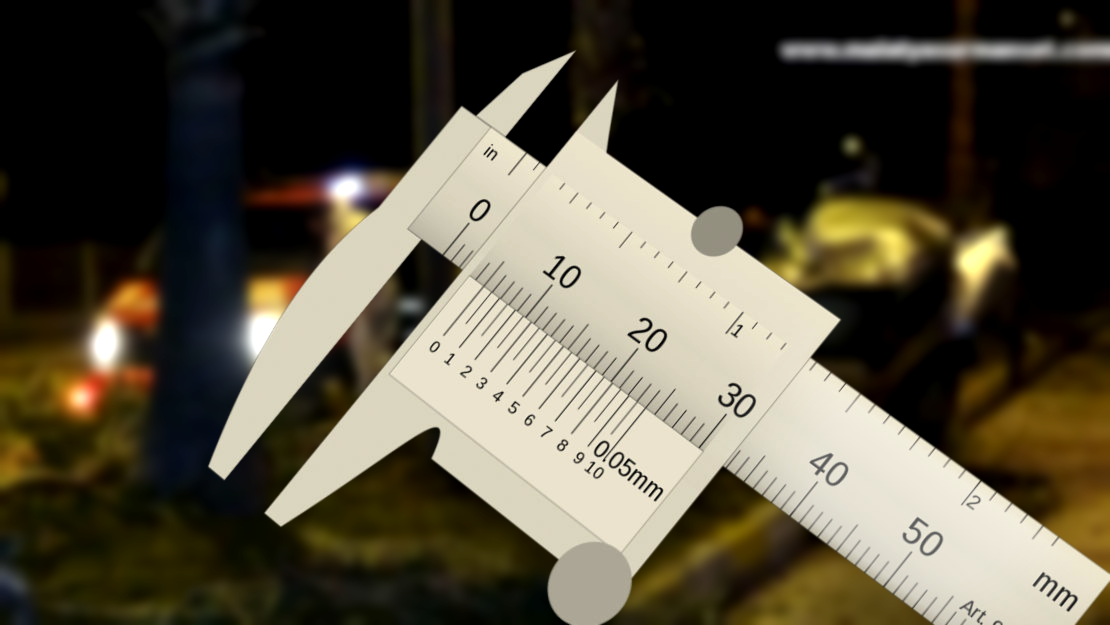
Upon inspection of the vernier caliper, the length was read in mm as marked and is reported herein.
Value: 5.0 mm
